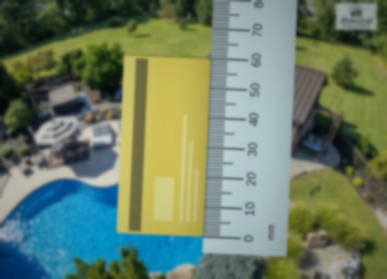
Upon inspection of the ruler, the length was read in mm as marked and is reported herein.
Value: 60 mm
